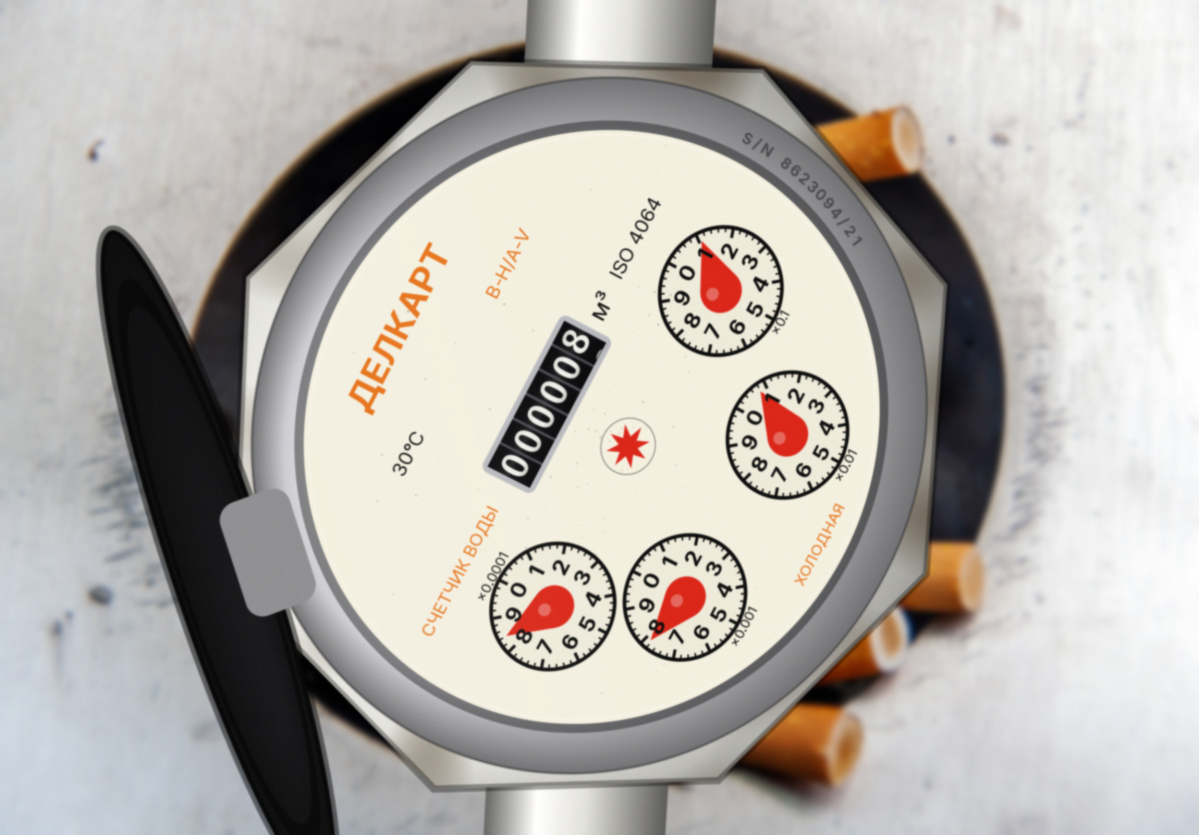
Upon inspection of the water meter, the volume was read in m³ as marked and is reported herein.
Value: 8.1078 m³
